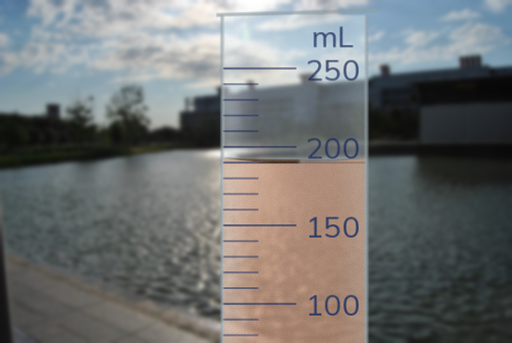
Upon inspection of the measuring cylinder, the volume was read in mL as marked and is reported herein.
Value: 190 mL
